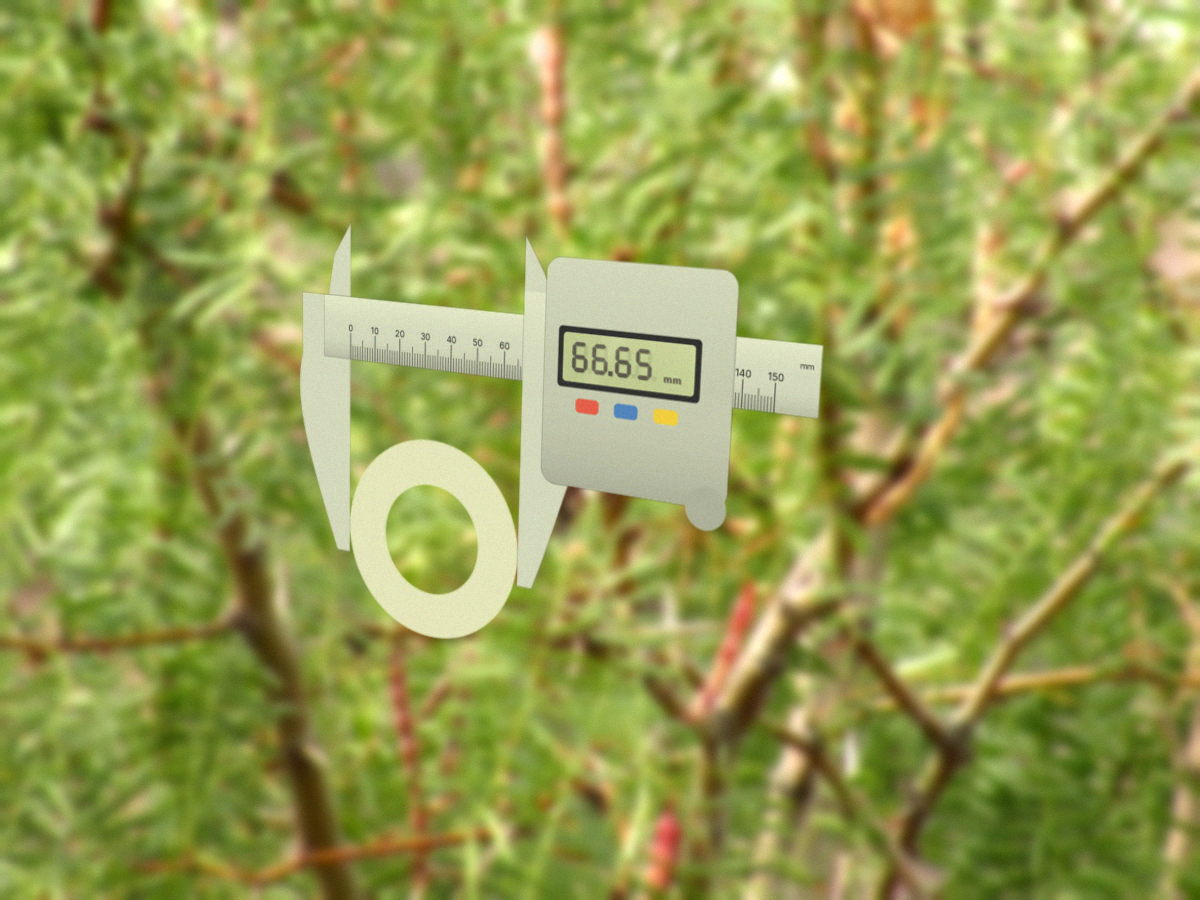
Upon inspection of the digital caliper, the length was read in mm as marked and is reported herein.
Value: 66.65 mm
